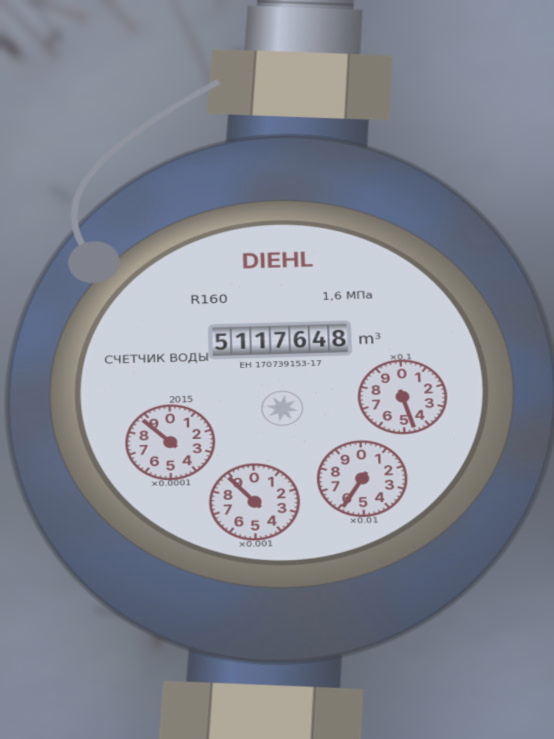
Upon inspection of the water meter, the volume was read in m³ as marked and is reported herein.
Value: 5117648.4588 m³
